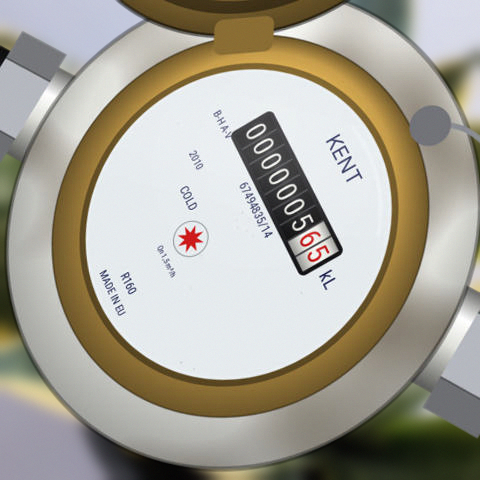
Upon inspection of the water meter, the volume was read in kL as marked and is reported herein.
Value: 5.65 kL
